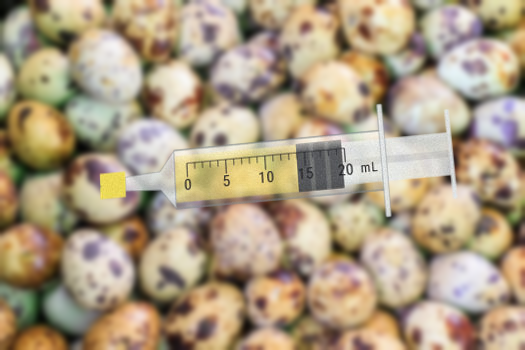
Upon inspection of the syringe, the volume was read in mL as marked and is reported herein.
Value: 14 mL
